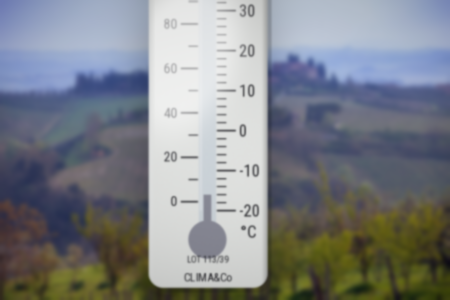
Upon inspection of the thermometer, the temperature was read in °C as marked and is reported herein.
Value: -16 °C
